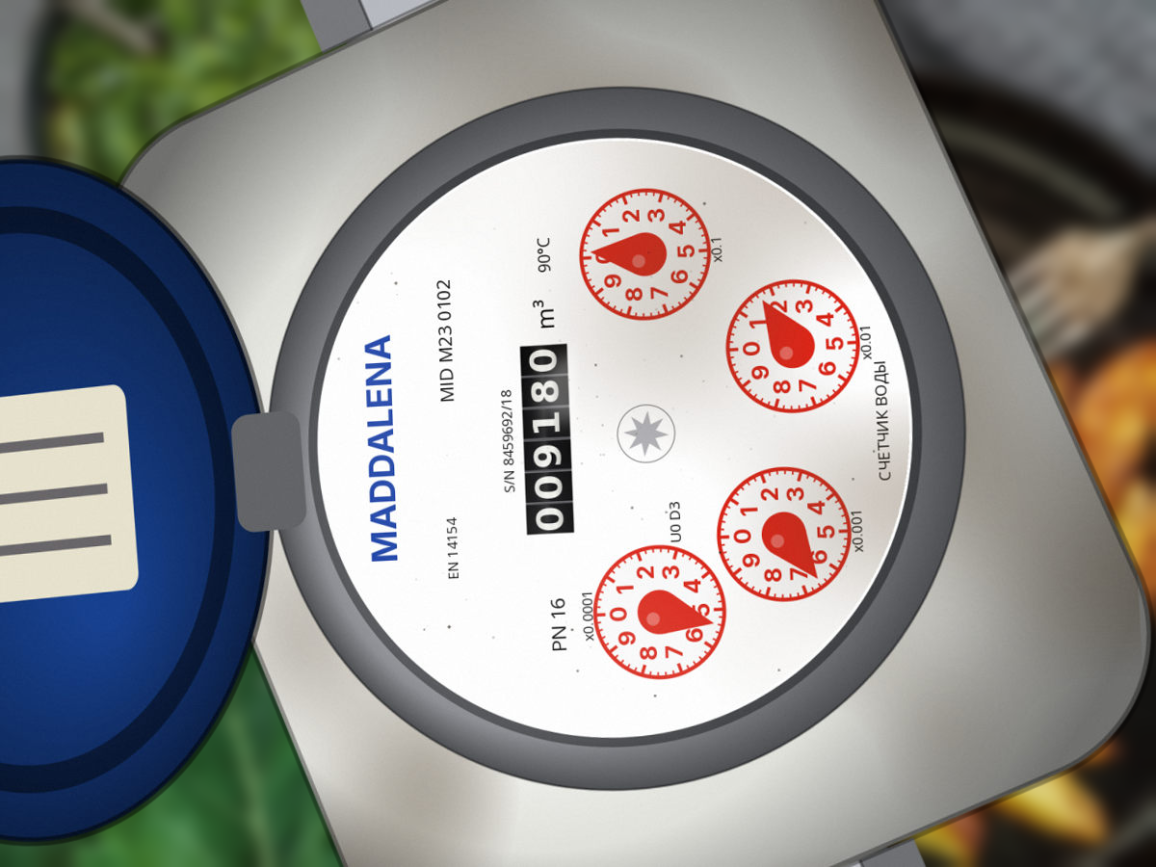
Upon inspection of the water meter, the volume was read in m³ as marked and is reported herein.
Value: 9180.0165 m³
